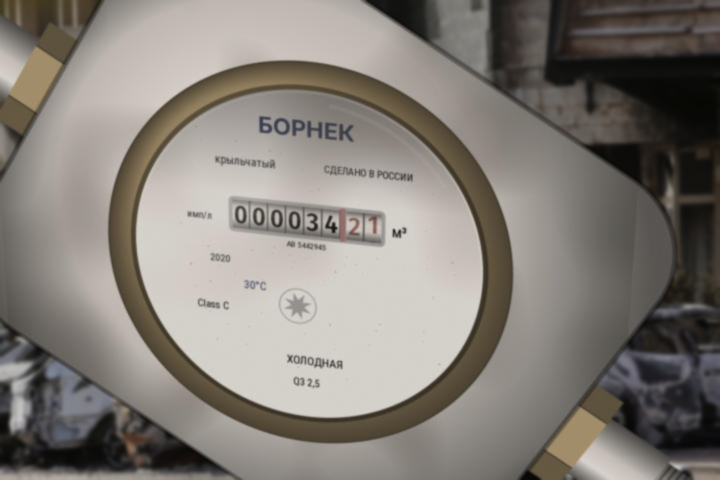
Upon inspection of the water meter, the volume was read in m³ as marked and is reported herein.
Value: 34.21 m³
